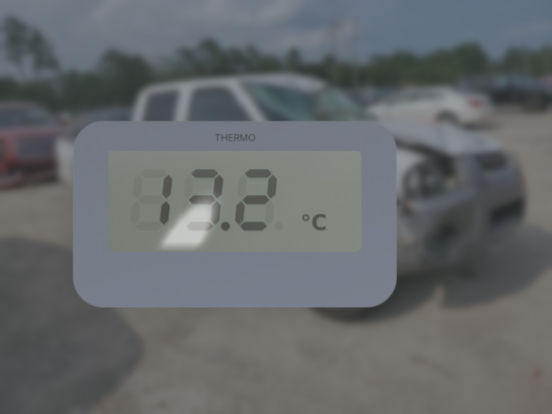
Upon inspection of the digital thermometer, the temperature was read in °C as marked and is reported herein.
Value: 13.2 °C
